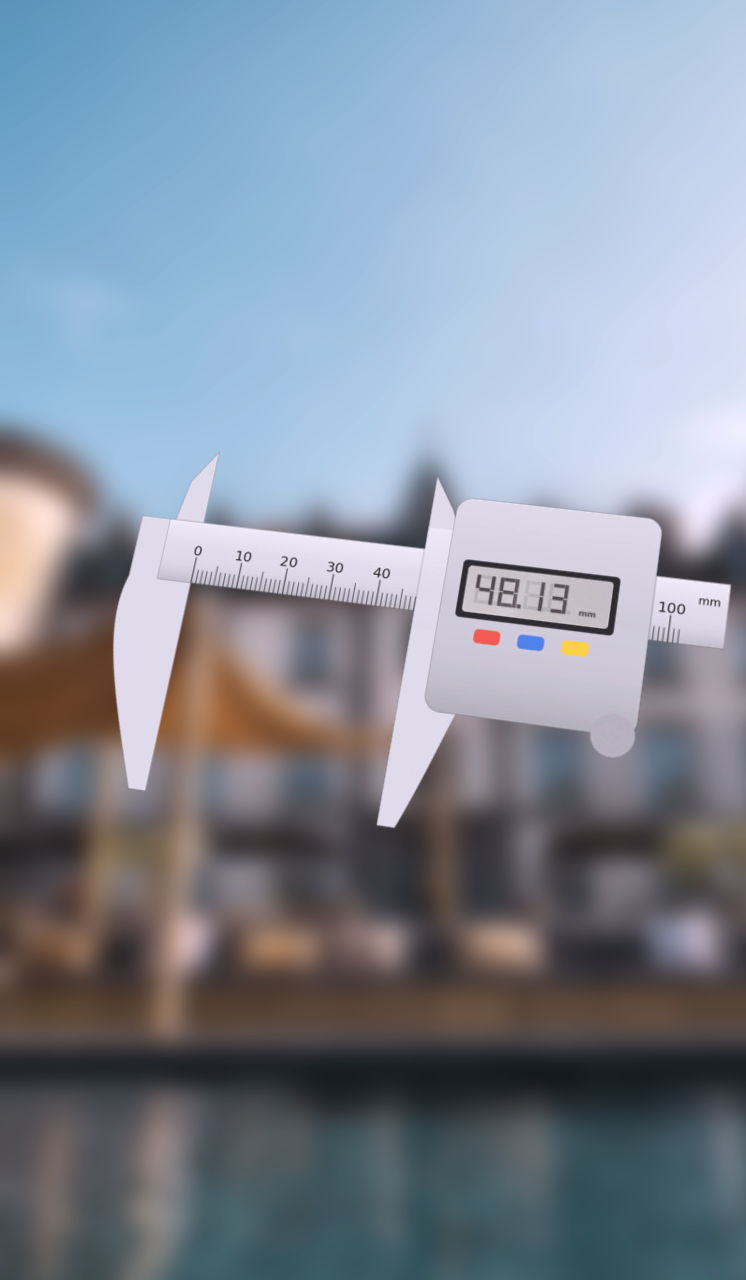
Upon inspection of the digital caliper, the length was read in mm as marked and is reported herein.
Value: 48.13 mm
